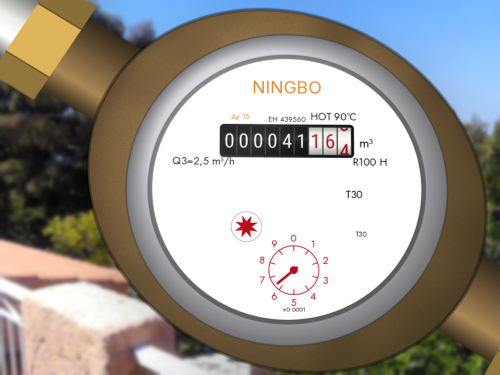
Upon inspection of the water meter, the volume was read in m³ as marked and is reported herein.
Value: 41.1636 m³
